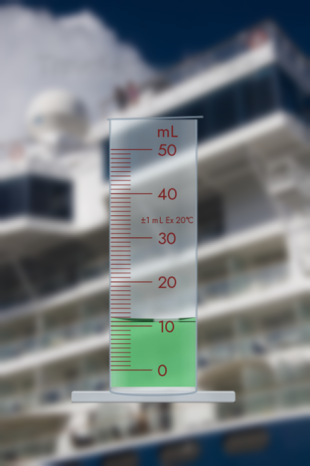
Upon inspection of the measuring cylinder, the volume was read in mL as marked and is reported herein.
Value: 11 mL
